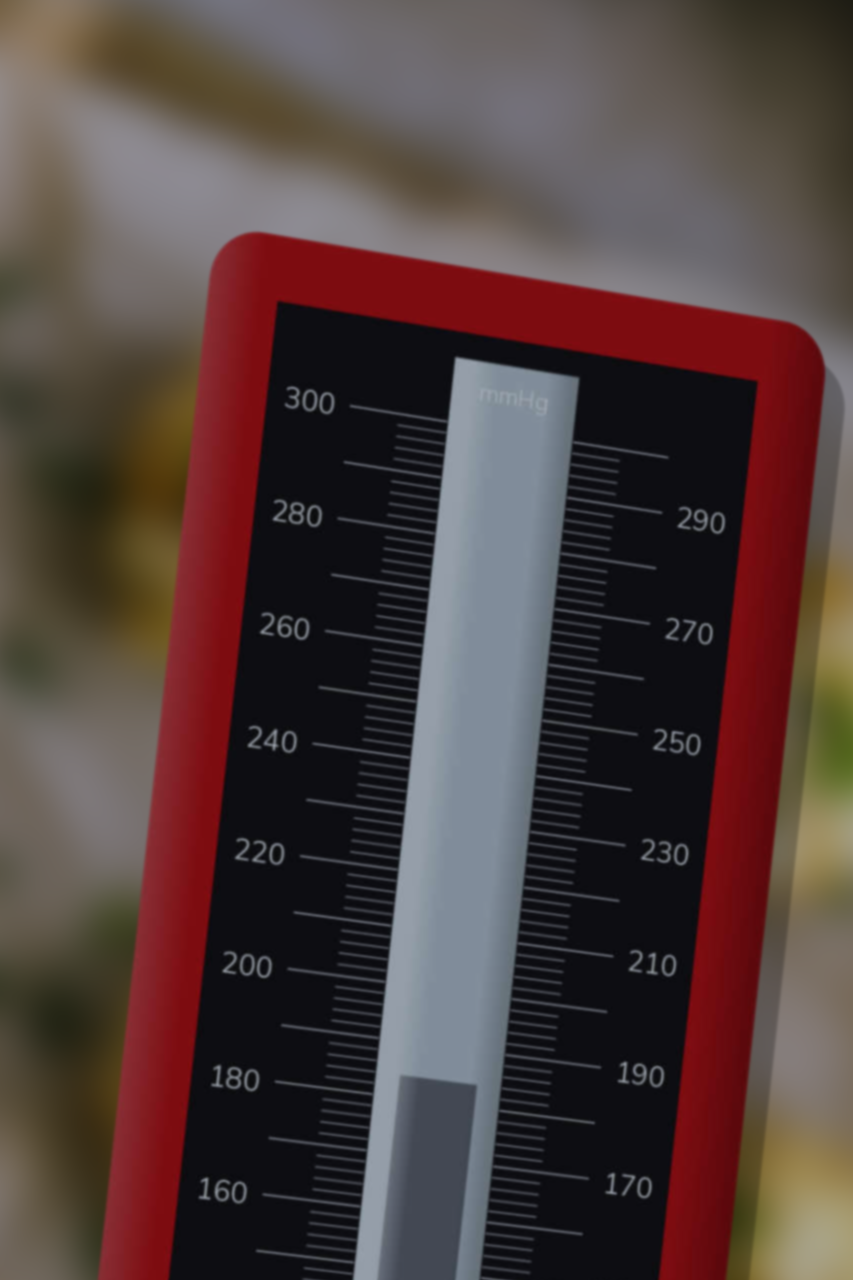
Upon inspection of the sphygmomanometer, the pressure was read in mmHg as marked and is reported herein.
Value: 184 mmHg
